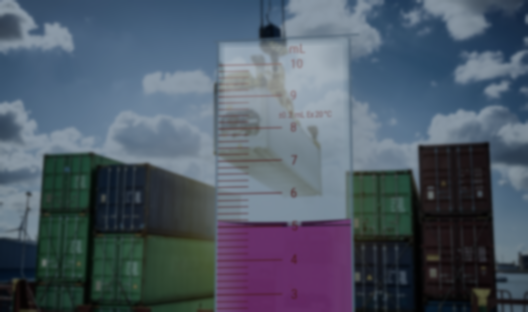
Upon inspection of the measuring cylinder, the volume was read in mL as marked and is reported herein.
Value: 5 mL
